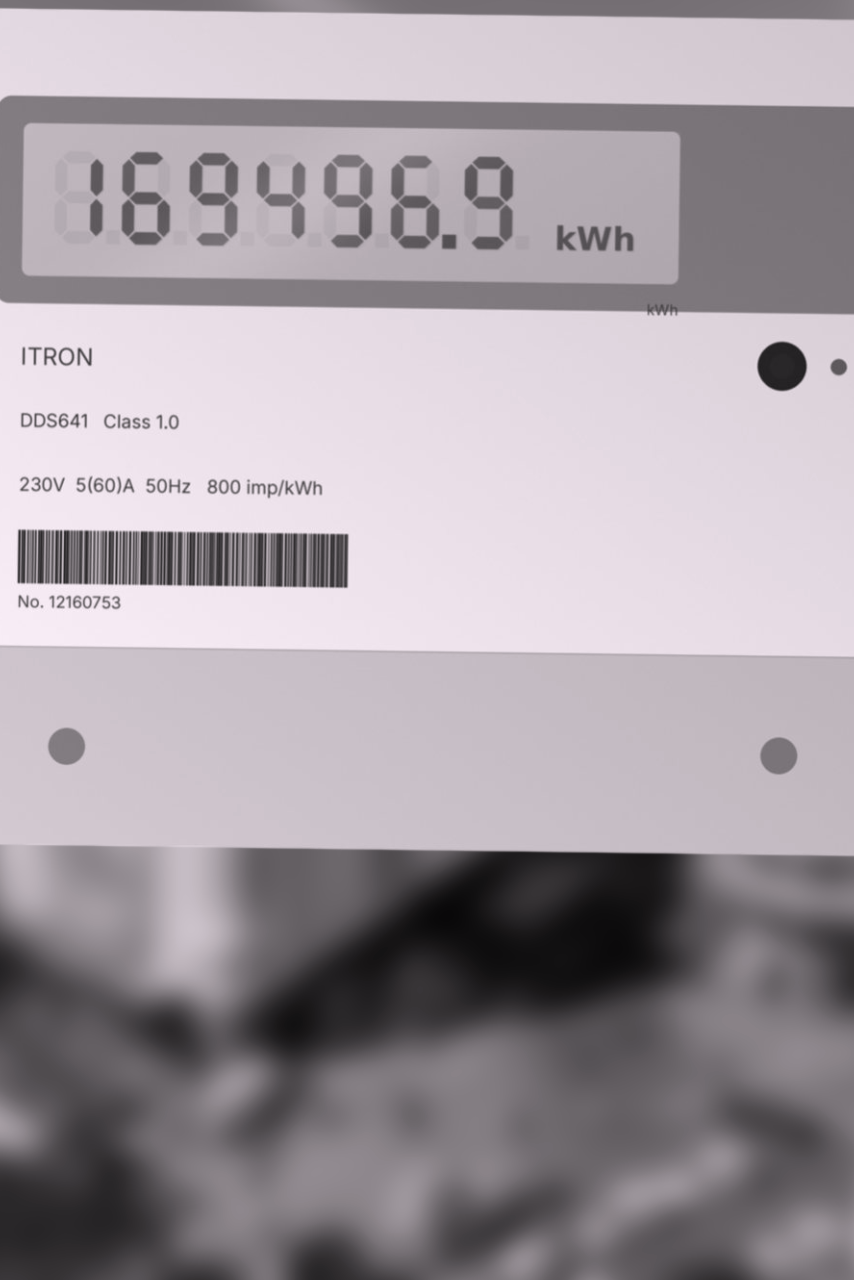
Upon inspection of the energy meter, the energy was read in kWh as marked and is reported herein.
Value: 169496.9 kWh
